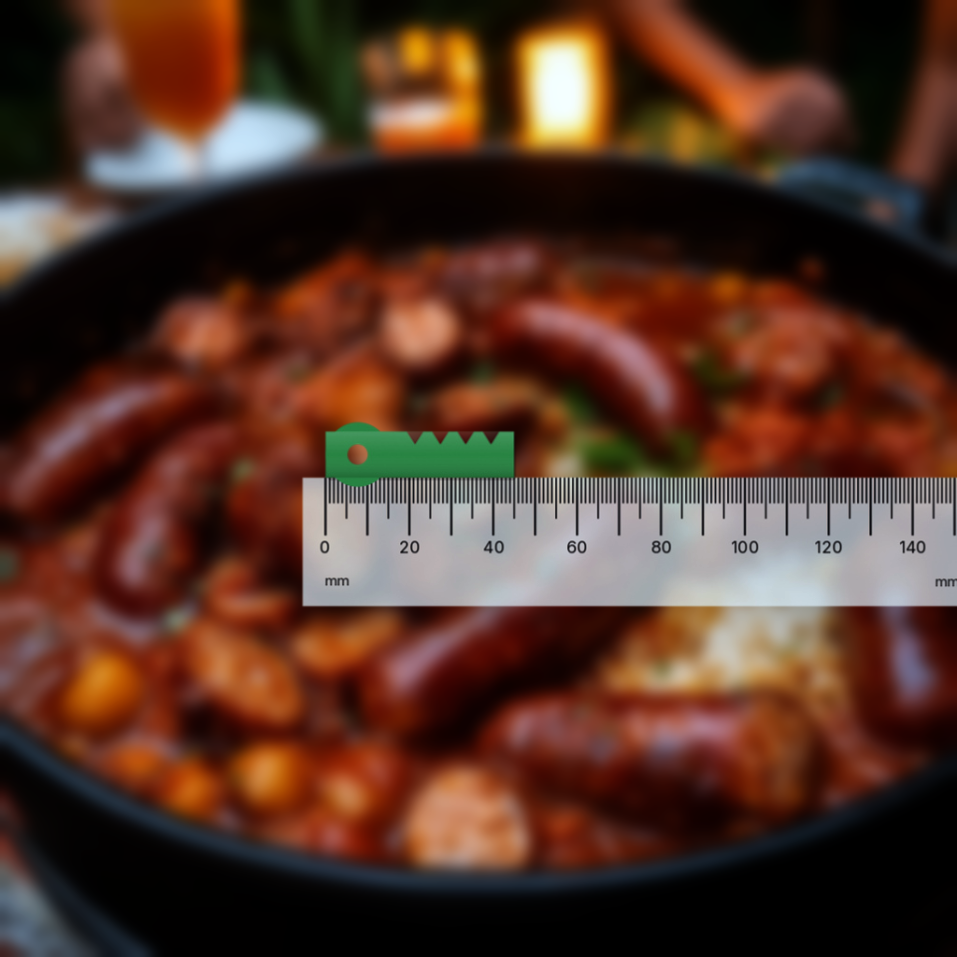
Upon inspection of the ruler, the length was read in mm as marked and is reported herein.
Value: 45 mm
